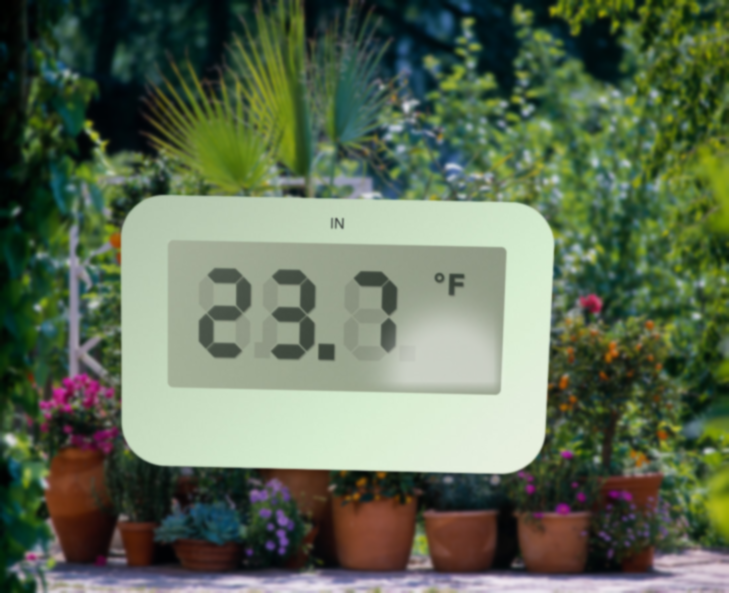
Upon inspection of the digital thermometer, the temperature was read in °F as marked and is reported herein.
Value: 23.7 °F
